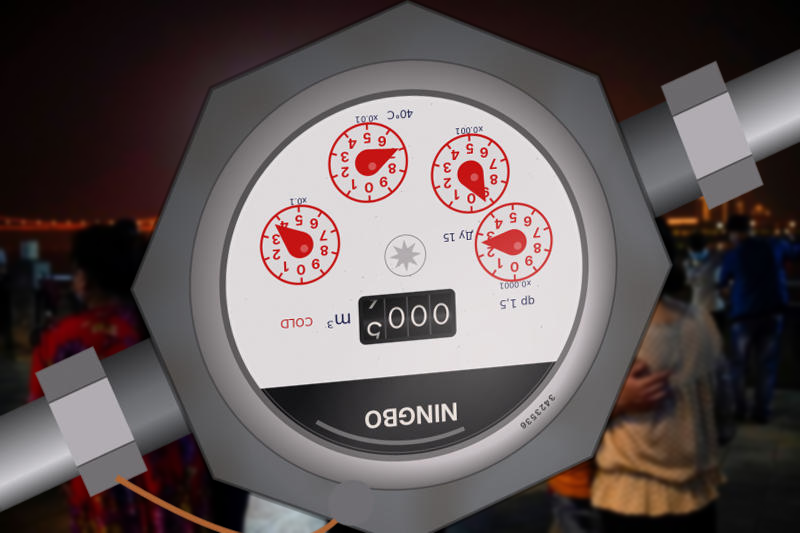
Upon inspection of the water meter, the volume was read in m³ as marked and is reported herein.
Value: 5.3692 m³
